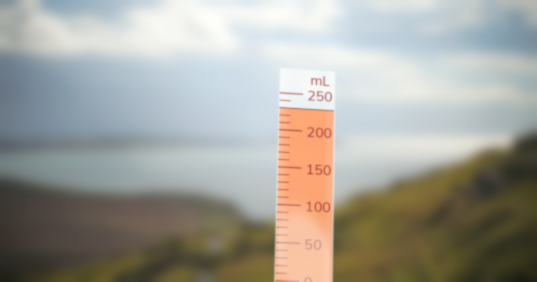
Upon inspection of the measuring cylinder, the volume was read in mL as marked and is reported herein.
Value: 230 mL
